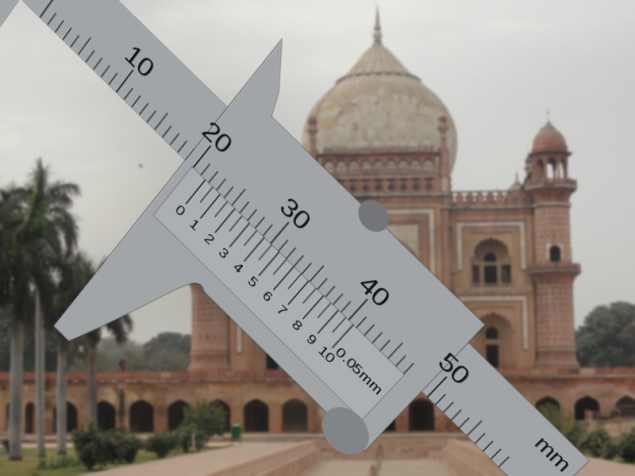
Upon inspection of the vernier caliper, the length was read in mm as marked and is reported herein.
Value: 21.6 mm
